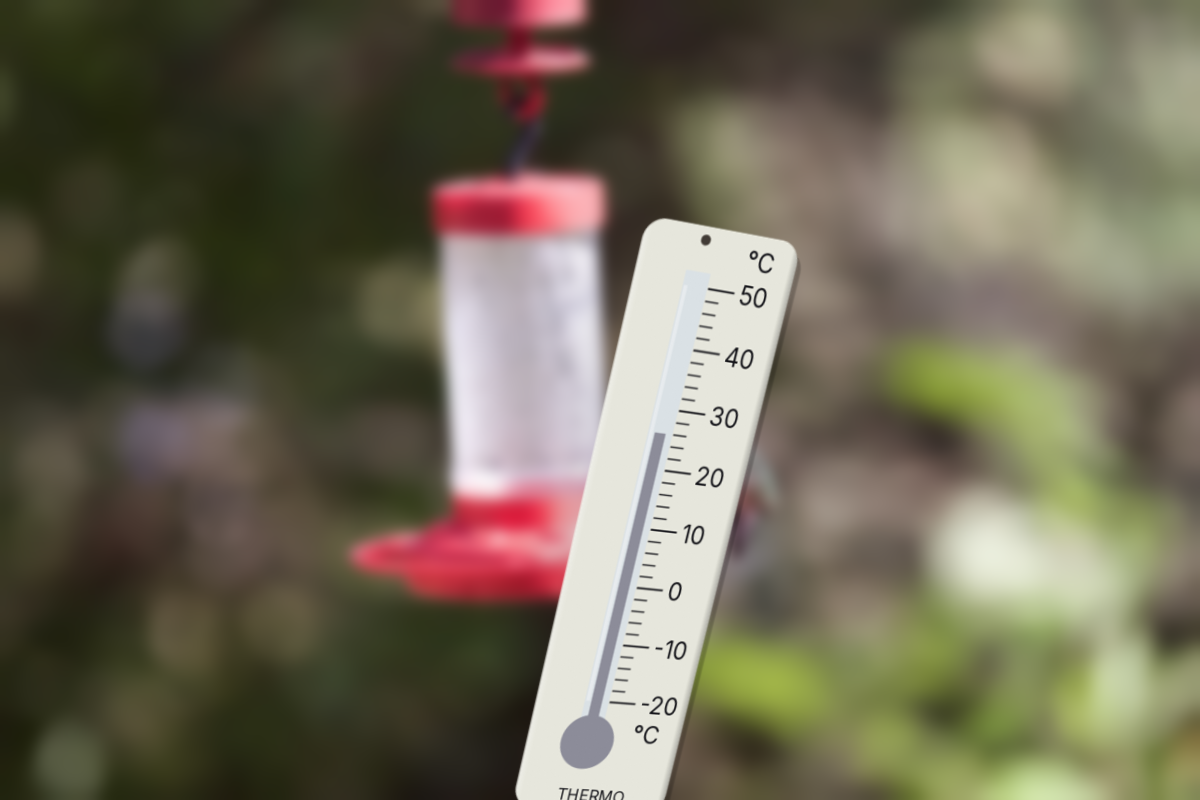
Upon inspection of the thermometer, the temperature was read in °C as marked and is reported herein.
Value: 26 °C
